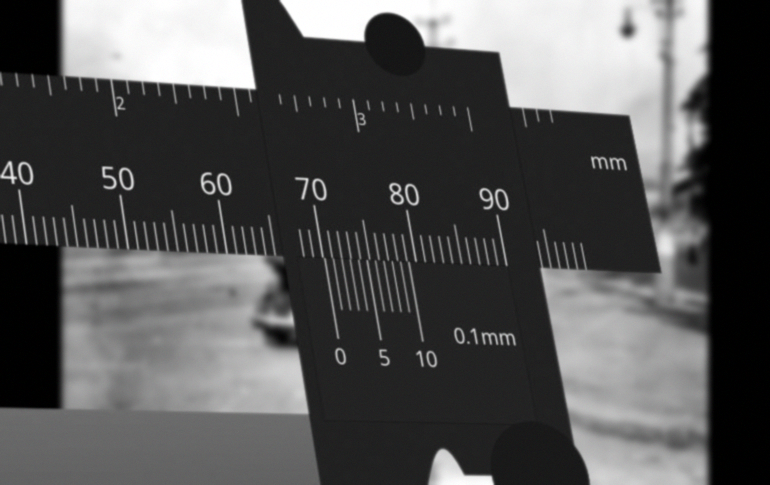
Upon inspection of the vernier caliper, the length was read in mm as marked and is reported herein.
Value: 70.2 mm
